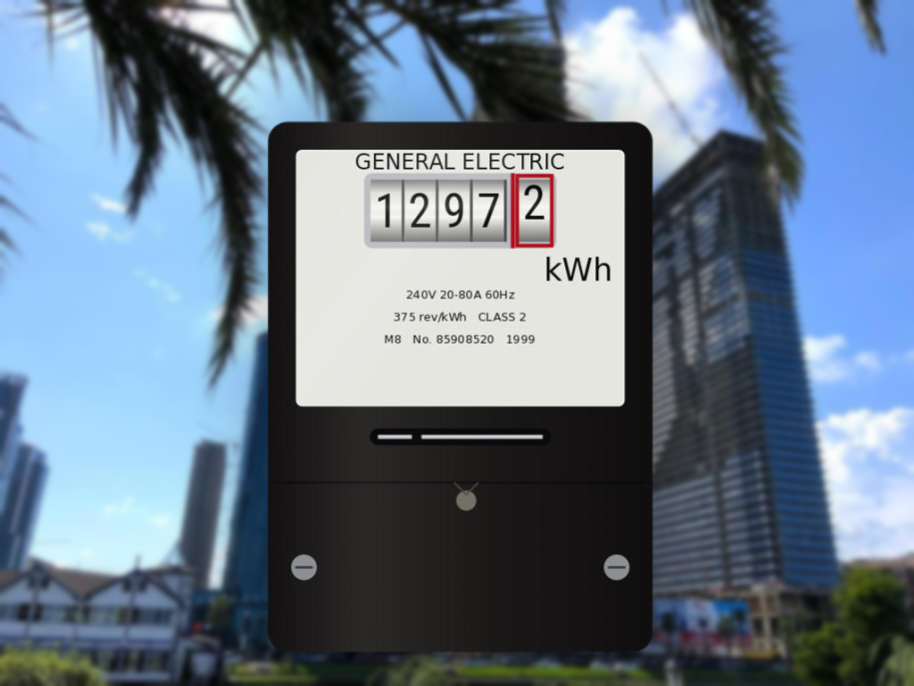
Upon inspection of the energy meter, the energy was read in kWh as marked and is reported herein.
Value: 1297.2 kWh
